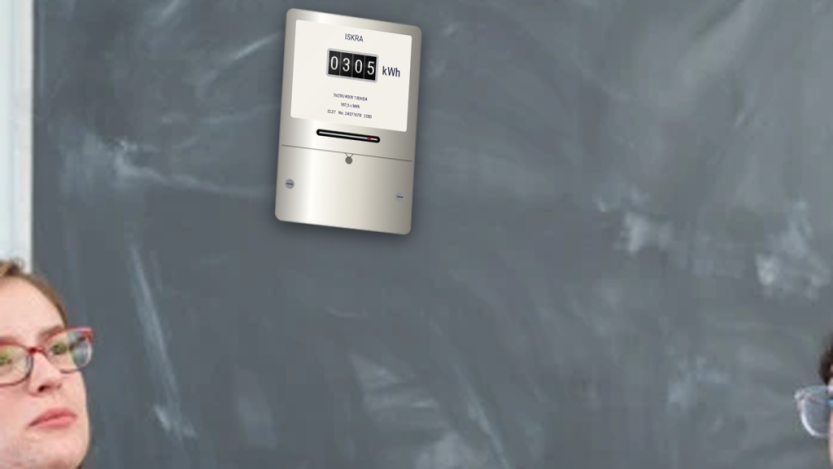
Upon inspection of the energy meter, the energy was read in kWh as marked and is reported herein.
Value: 305 kWh
